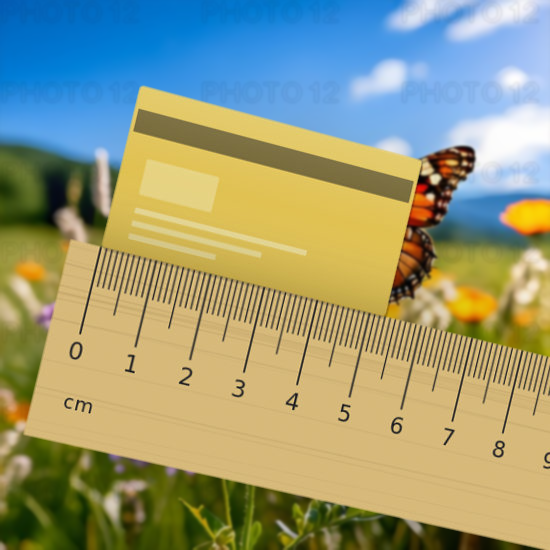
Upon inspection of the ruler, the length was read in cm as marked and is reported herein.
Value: 5.3 cm
